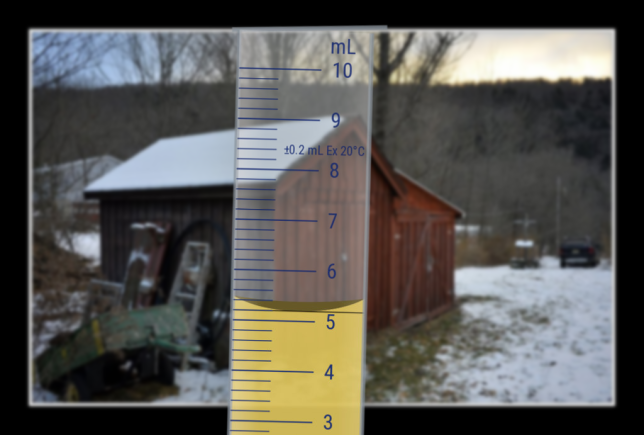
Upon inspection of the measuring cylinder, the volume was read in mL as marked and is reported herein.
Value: 5.2 mL
